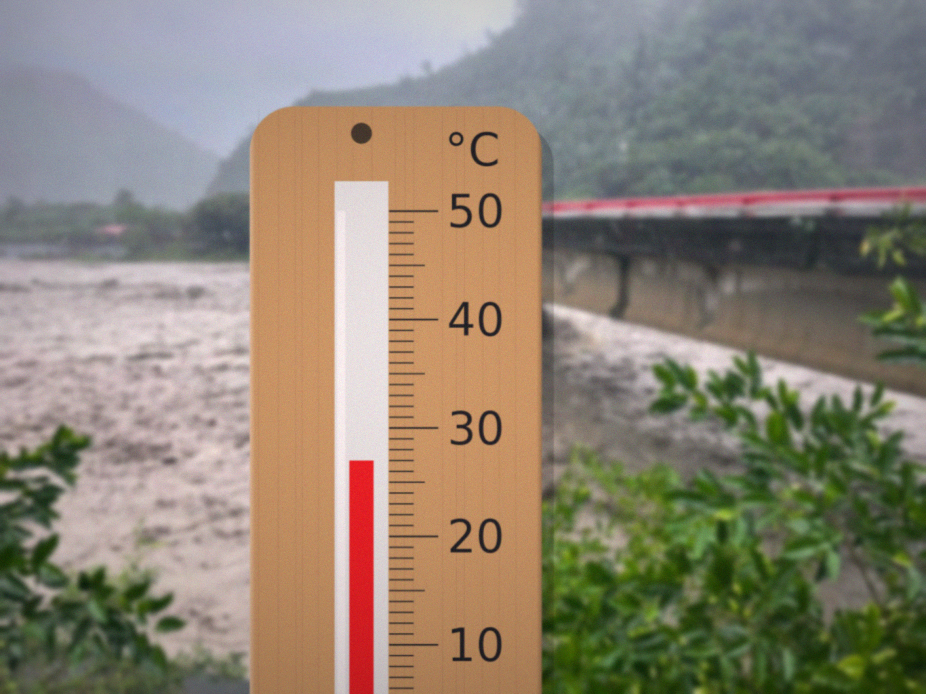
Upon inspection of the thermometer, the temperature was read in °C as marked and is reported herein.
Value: 27 °C
